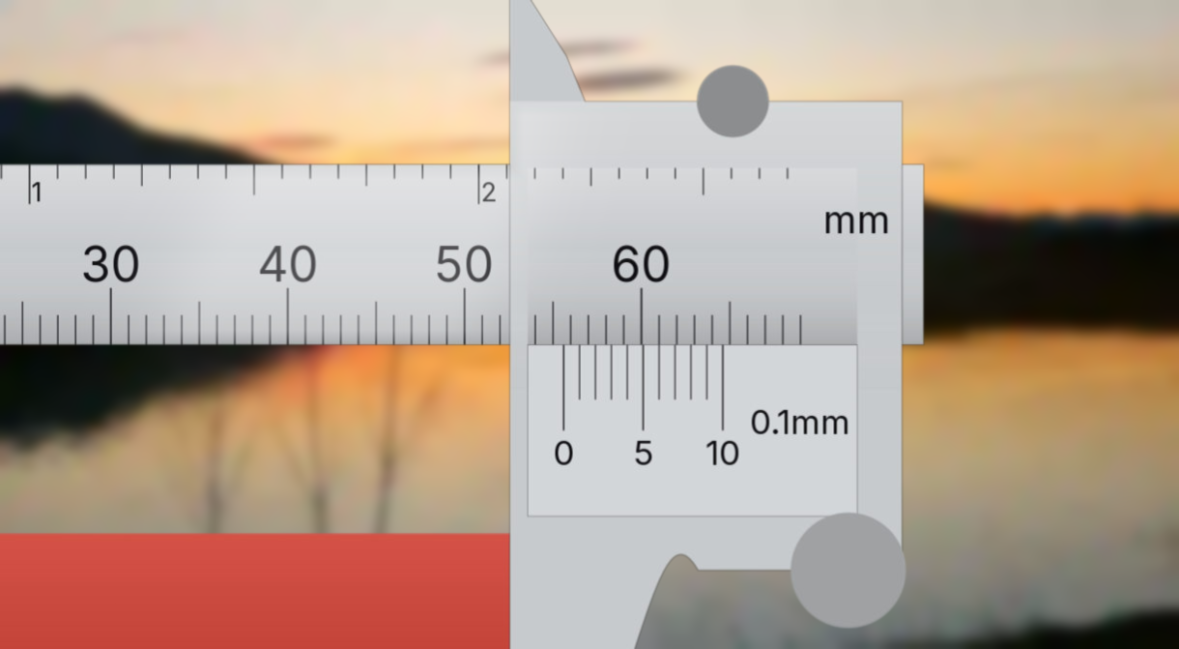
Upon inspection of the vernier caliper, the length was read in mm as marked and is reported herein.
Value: 55.6 mm
